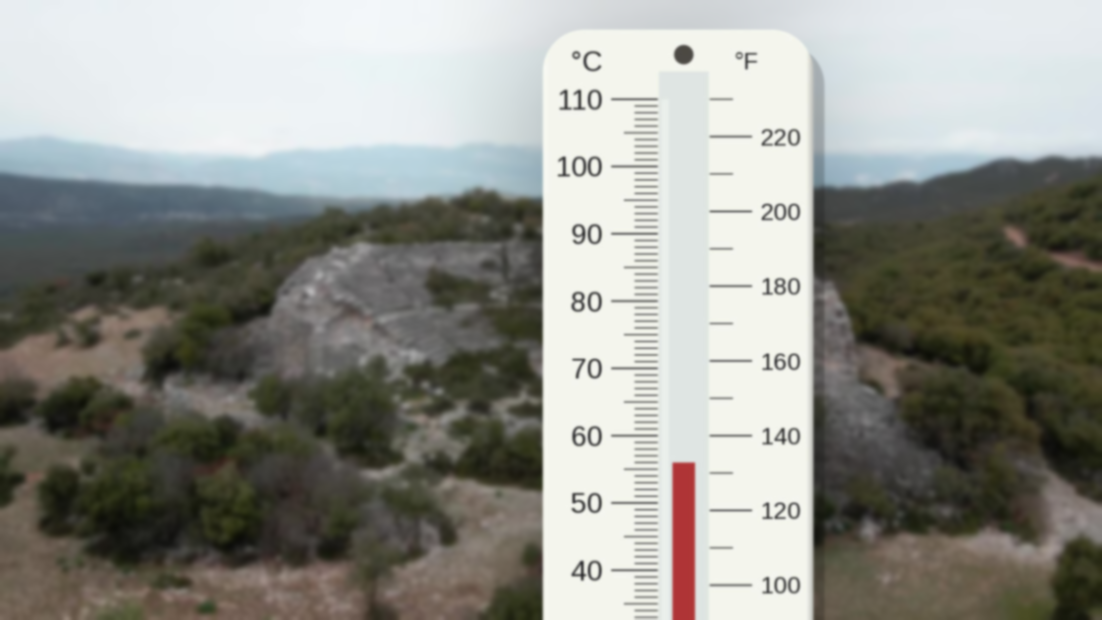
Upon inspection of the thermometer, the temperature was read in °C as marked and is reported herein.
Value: 56 °C
